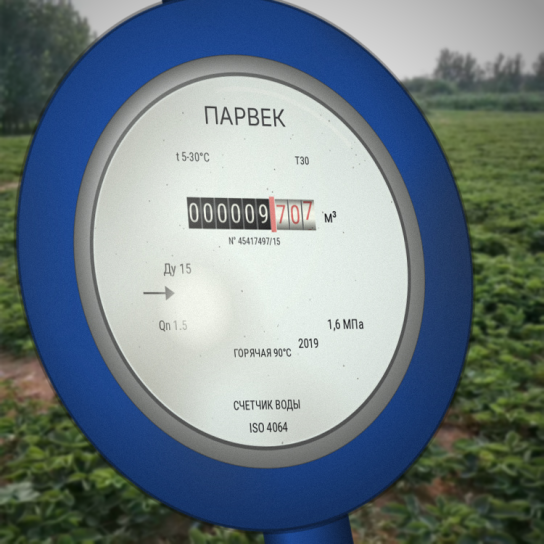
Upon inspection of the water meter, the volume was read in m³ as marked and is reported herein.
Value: 9.707 m³
